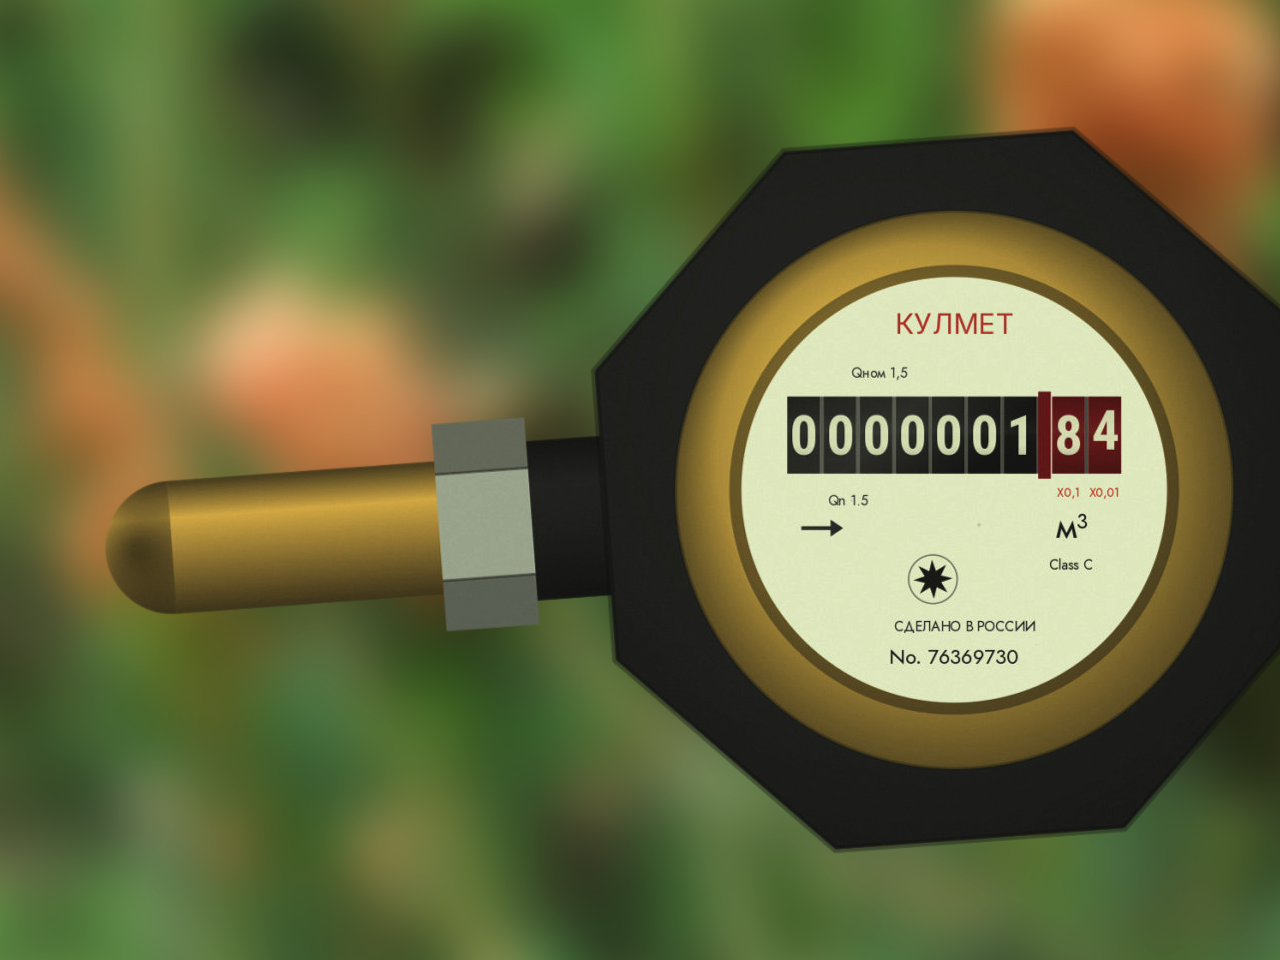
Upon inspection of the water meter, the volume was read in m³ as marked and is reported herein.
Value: 1.84 m³
